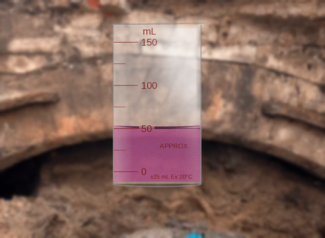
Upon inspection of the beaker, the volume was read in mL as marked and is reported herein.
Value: 50 mL
